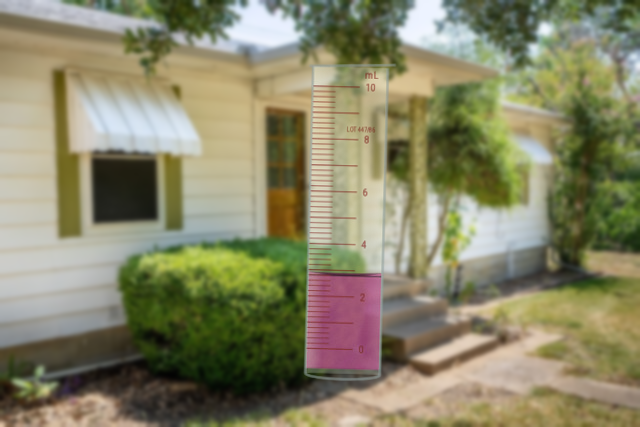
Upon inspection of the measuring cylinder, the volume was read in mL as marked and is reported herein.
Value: 2.8 mL
